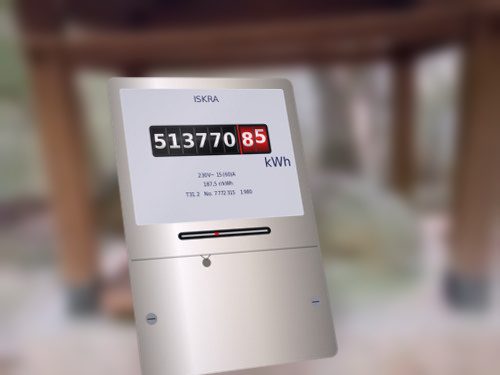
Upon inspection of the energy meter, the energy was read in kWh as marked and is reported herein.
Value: 513770.85 kWh
